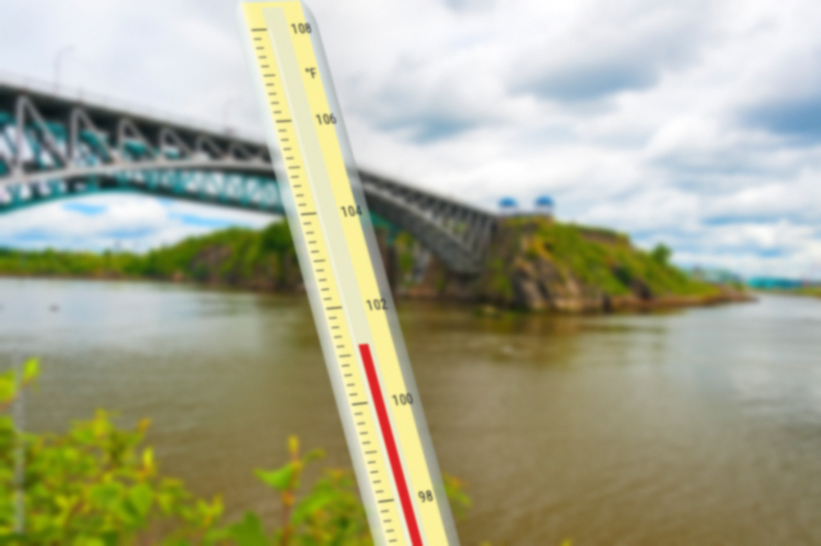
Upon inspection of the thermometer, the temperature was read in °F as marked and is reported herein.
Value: 101.2 °F
